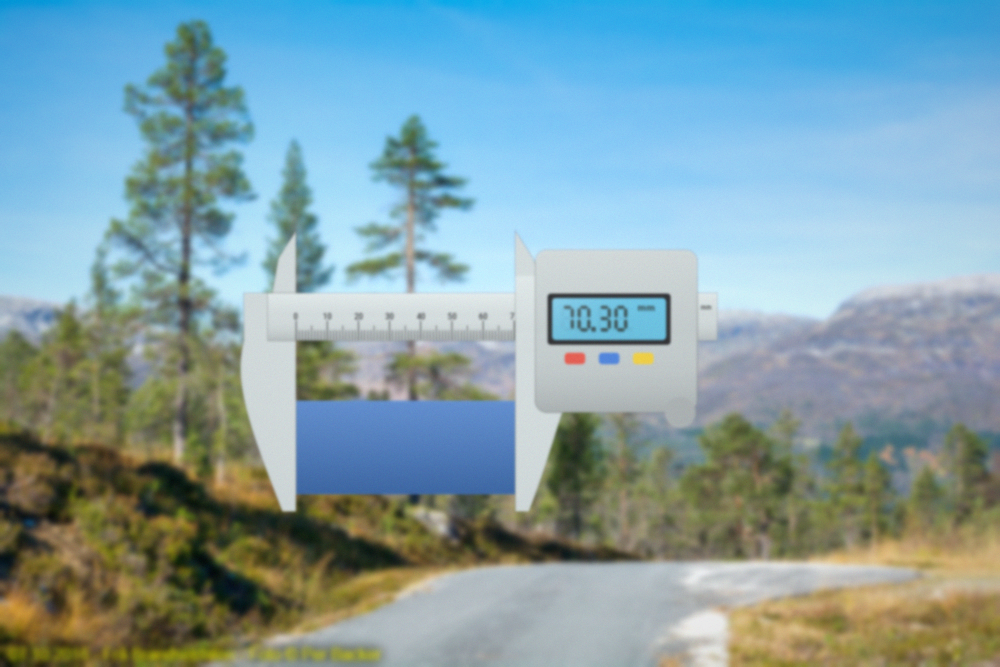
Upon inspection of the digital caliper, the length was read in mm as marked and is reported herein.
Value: 70.30 mm
